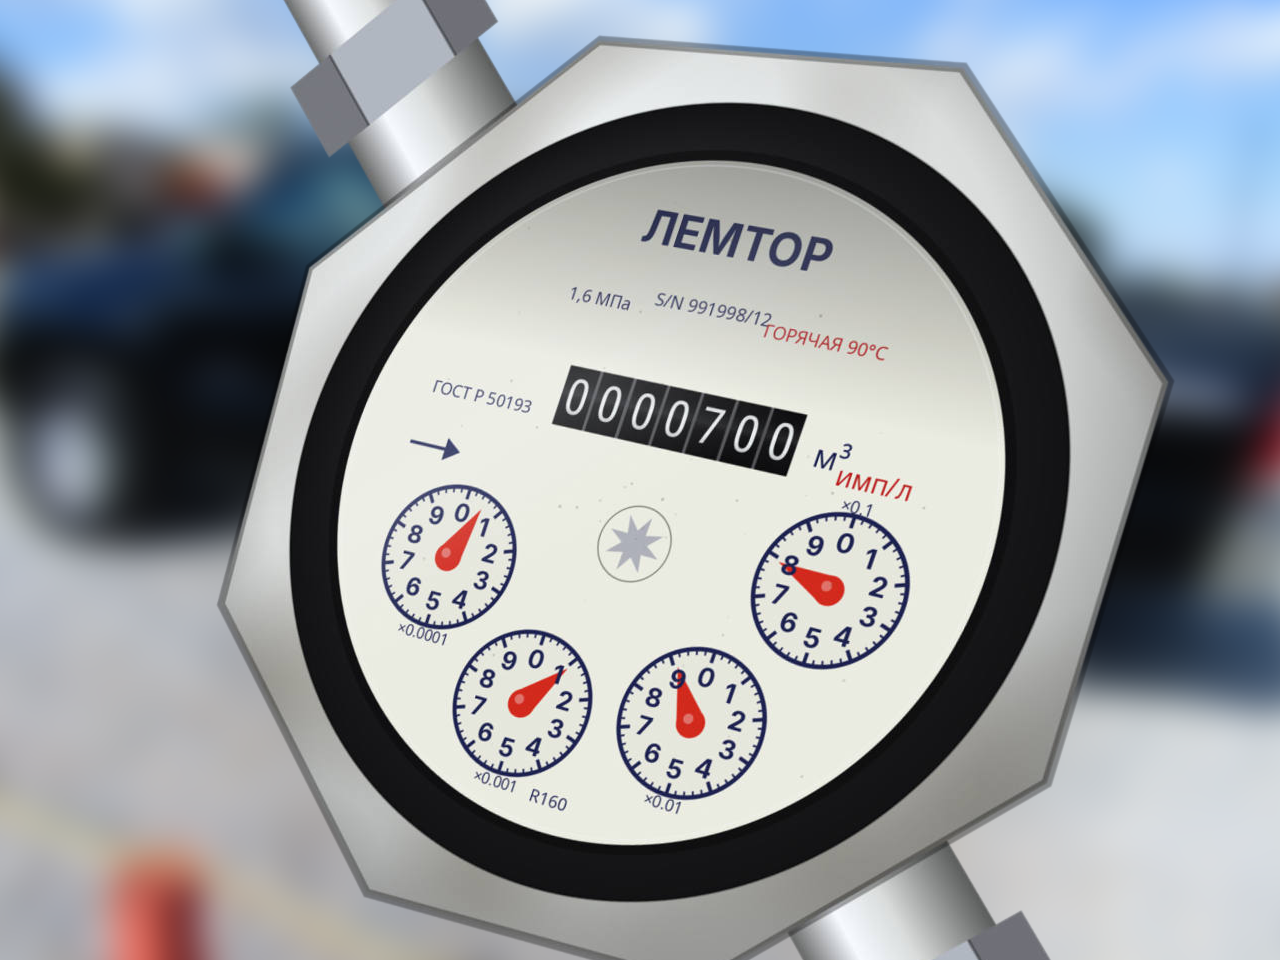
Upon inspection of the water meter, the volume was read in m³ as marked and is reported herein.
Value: 700.7910 m³
